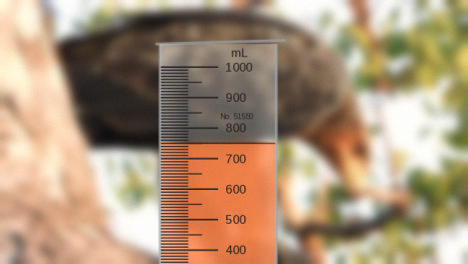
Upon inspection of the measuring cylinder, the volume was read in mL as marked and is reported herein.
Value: 750 mL
